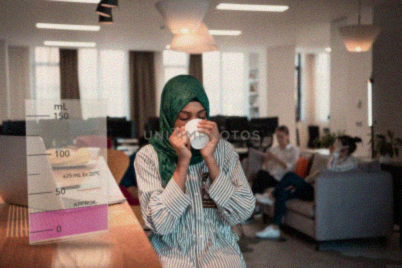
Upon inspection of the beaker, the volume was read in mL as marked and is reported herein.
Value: 25 mL
